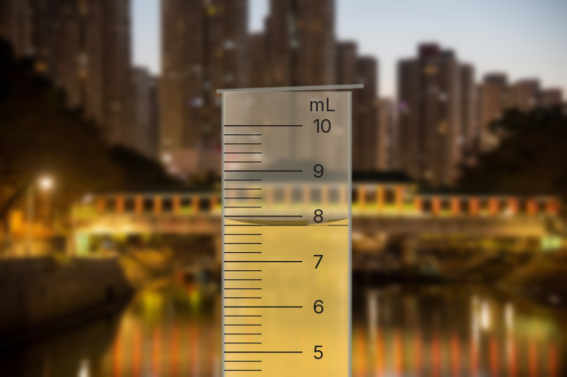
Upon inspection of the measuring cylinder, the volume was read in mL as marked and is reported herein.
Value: 7.8 mL
